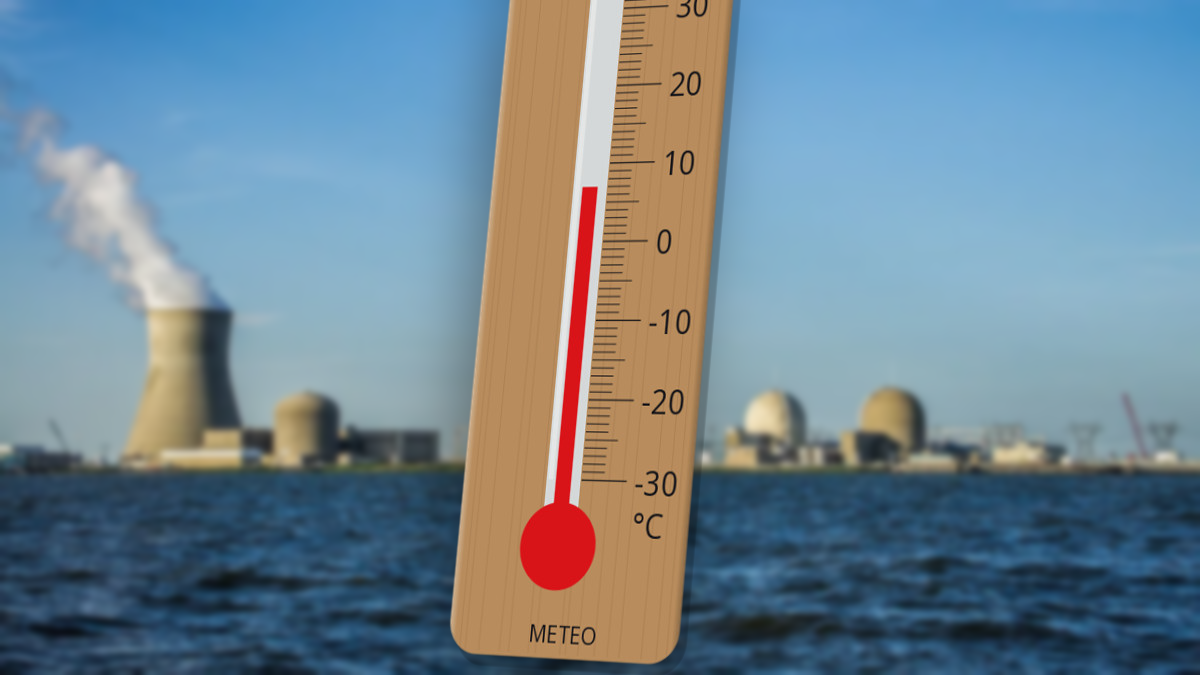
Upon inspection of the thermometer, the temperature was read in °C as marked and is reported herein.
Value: 7 °C
